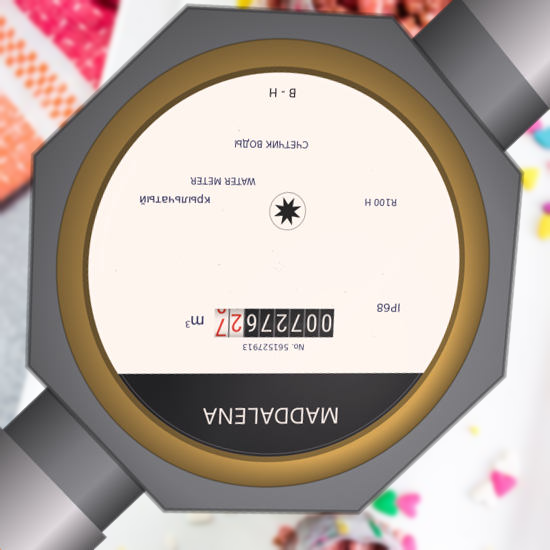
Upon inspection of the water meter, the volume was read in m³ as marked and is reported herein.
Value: 7276.27 m³
